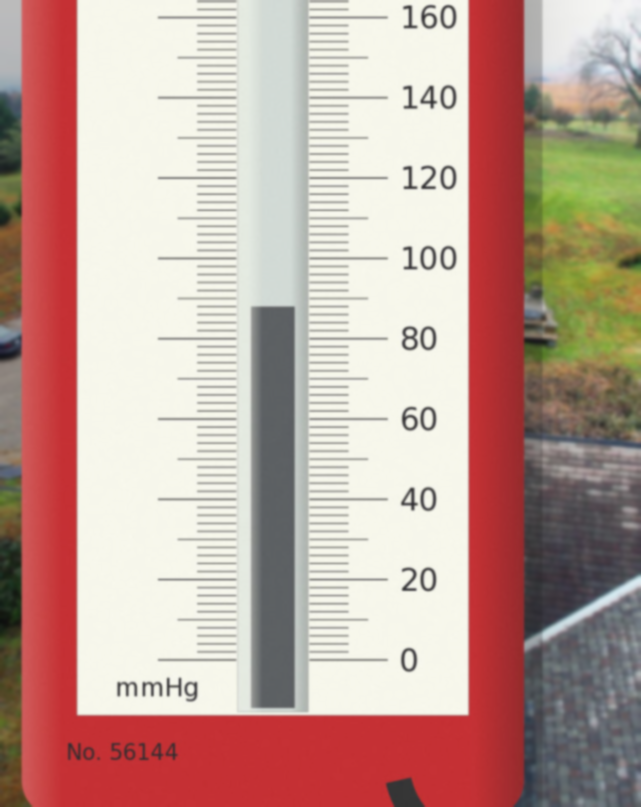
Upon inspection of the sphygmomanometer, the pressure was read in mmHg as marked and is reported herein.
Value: 88 mmHg
